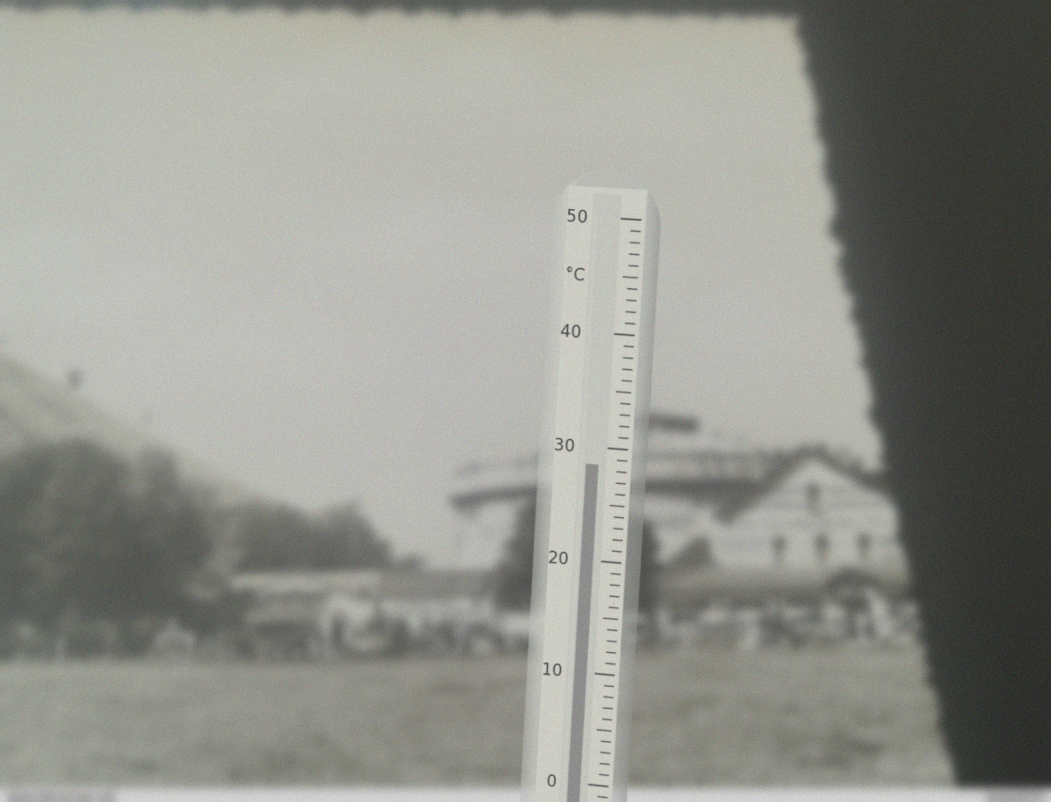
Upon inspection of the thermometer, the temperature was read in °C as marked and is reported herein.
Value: 28.5 °C
